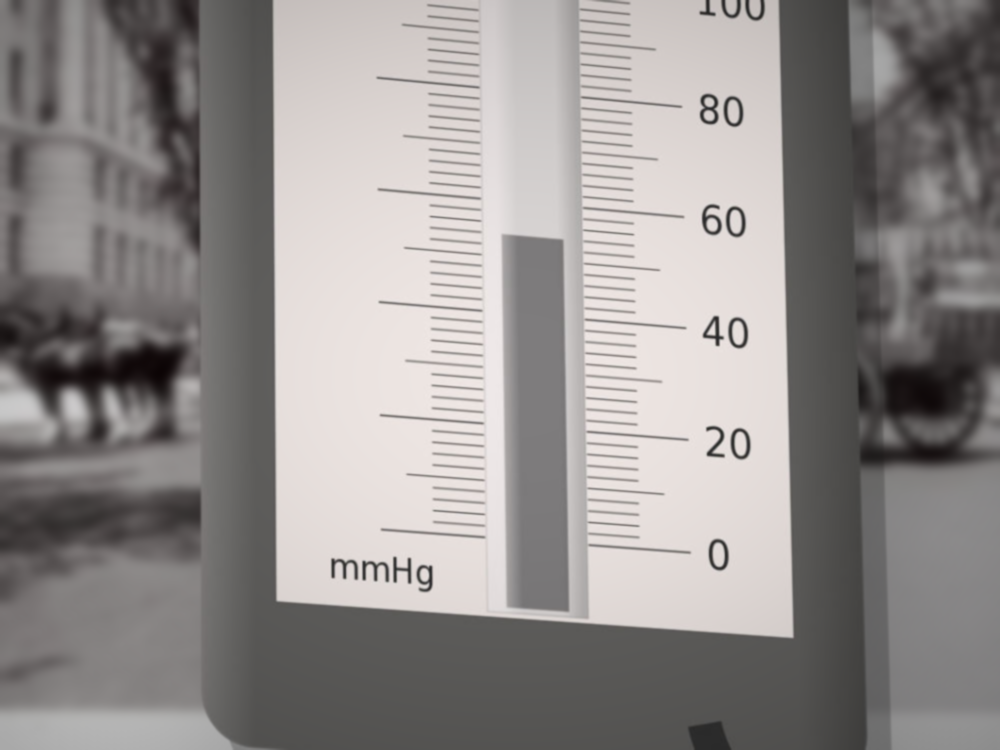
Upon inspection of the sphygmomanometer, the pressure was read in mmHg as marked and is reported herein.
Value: 54 mmHg
